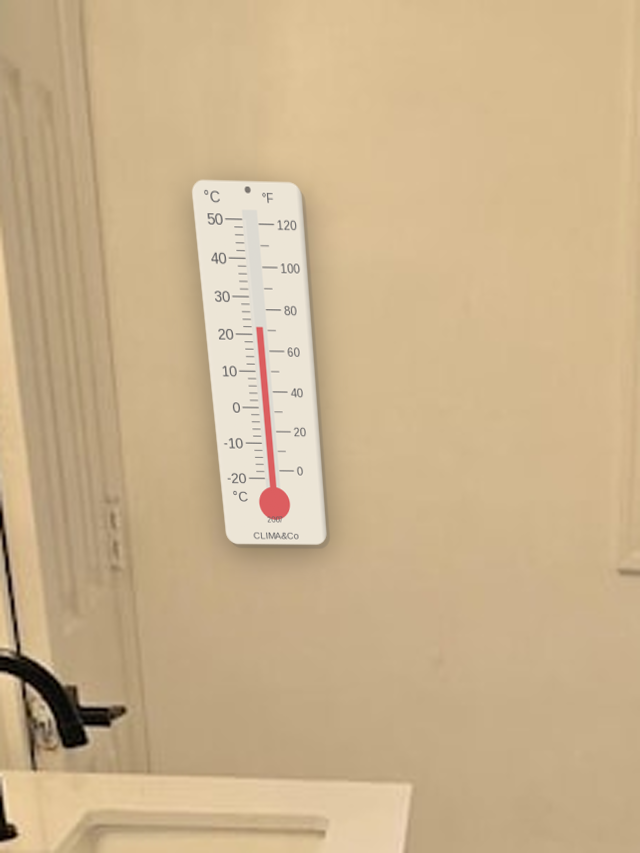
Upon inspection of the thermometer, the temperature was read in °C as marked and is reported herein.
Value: 22 °C
